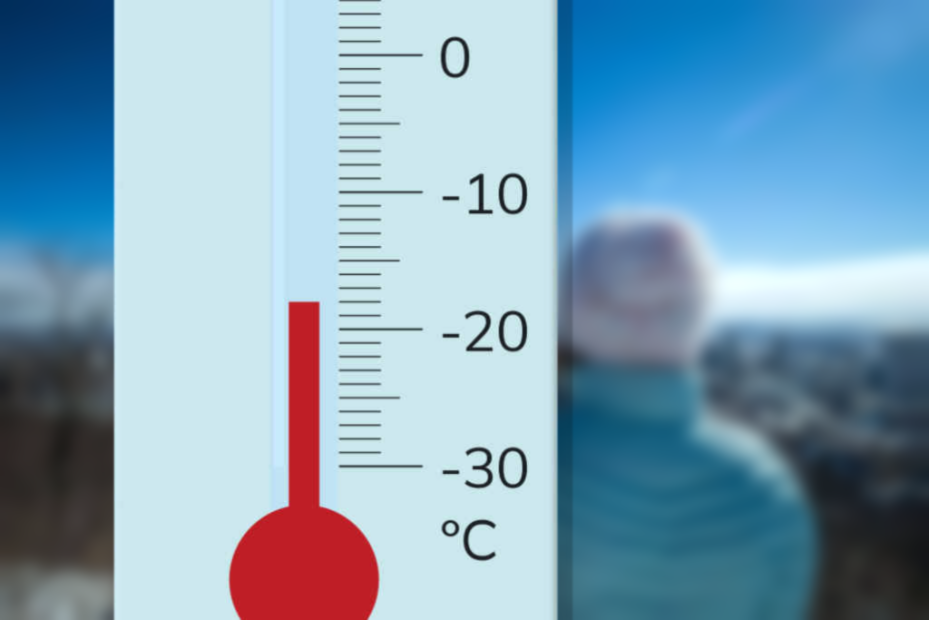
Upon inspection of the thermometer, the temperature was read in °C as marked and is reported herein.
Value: -18 °C
